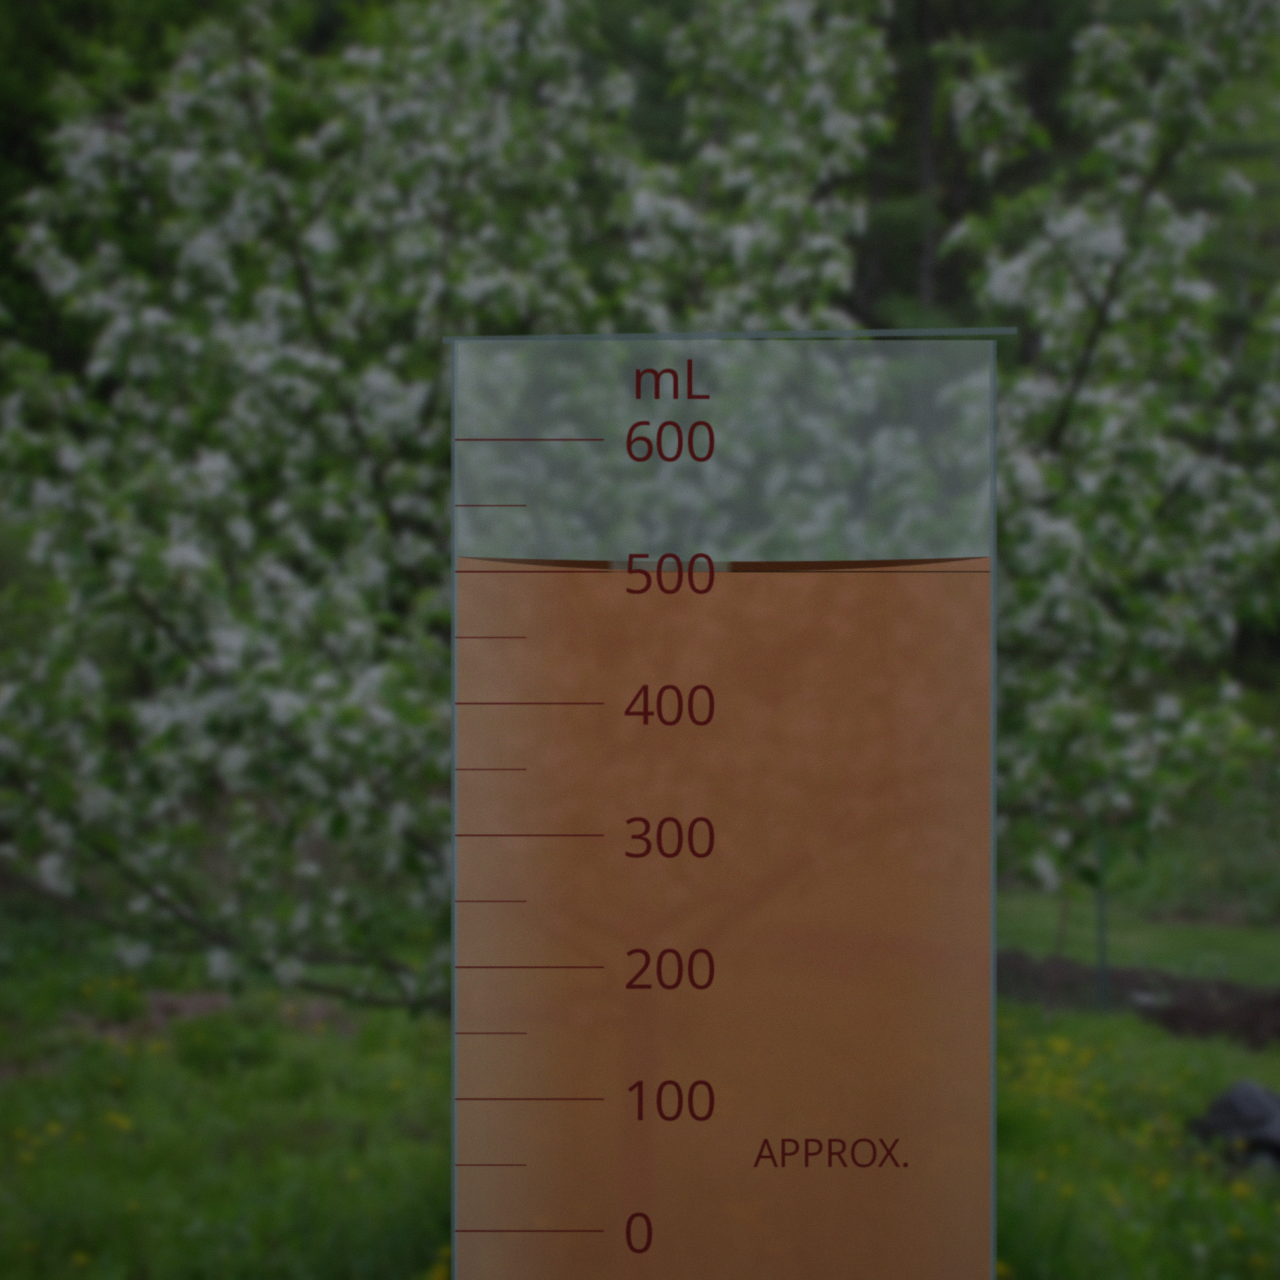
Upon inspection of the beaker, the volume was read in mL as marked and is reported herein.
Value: 500 mL
